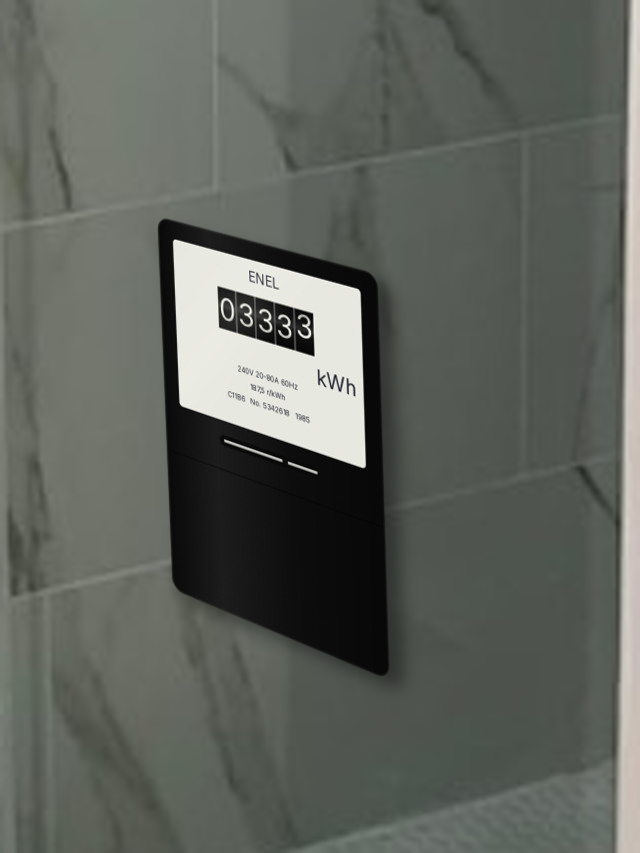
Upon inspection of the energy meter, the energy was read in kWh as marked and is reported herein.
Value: 3333 kWh
